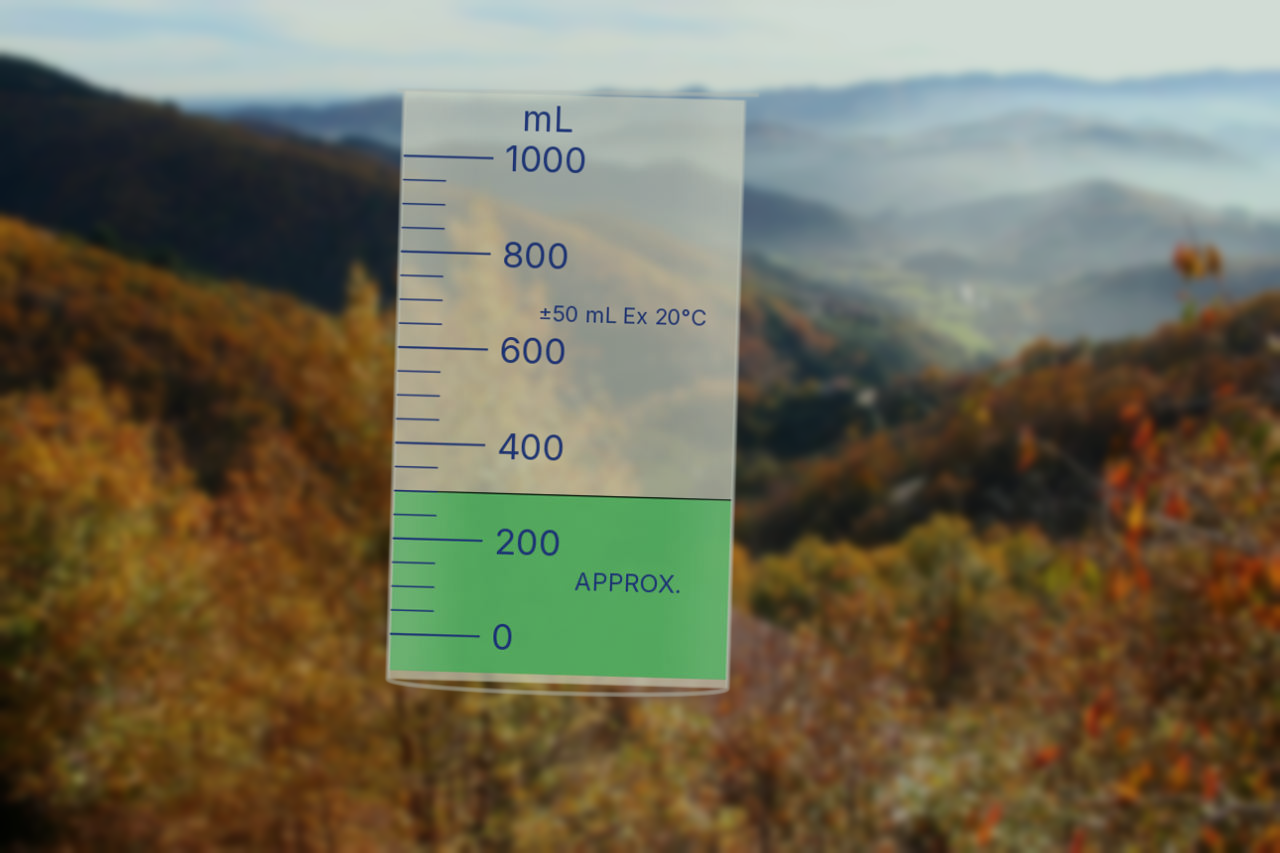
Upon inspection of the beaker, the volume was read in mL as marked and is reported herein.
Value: 300 mL
